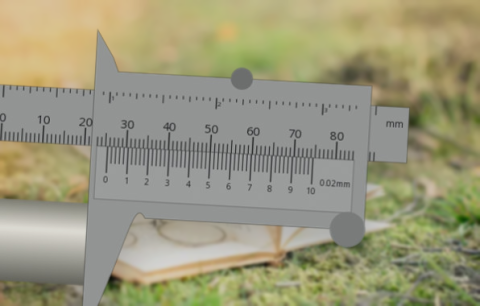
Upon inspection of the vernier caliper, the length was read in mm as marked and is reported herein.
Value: 25.5 mm
